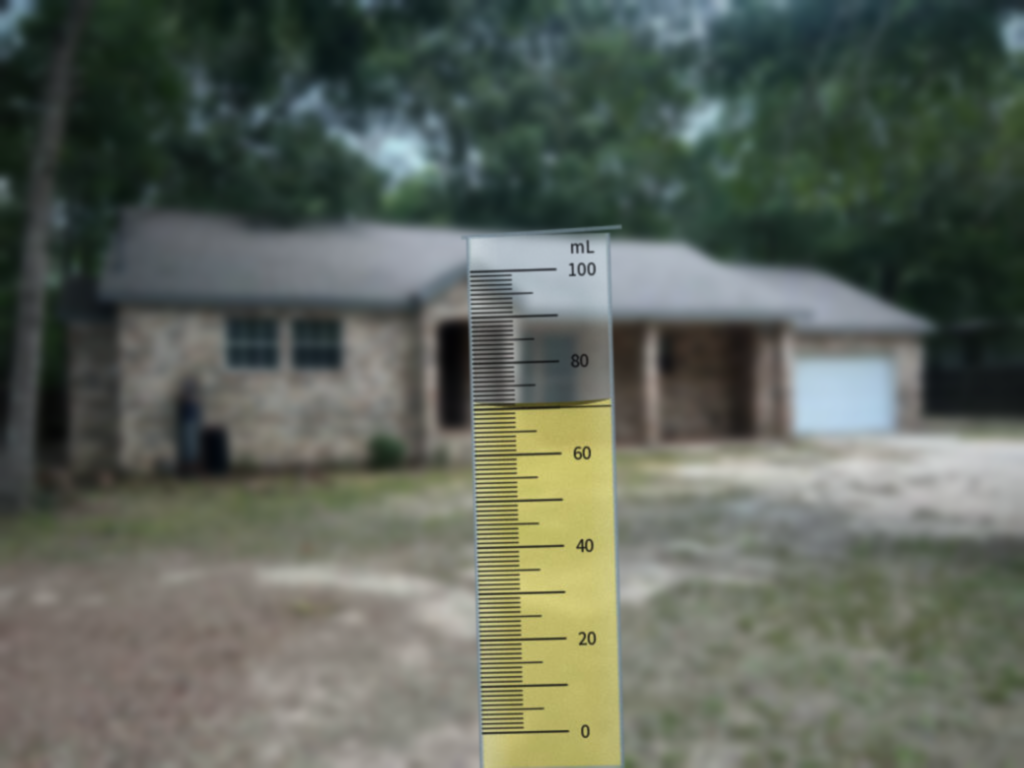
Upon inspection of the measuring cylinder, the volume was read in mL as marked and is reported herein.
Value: 70 mL
